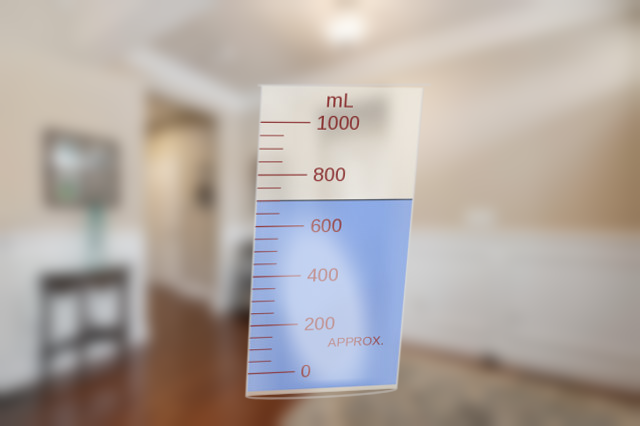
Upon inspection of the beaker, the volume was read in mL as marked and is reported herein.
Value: 700 mL
